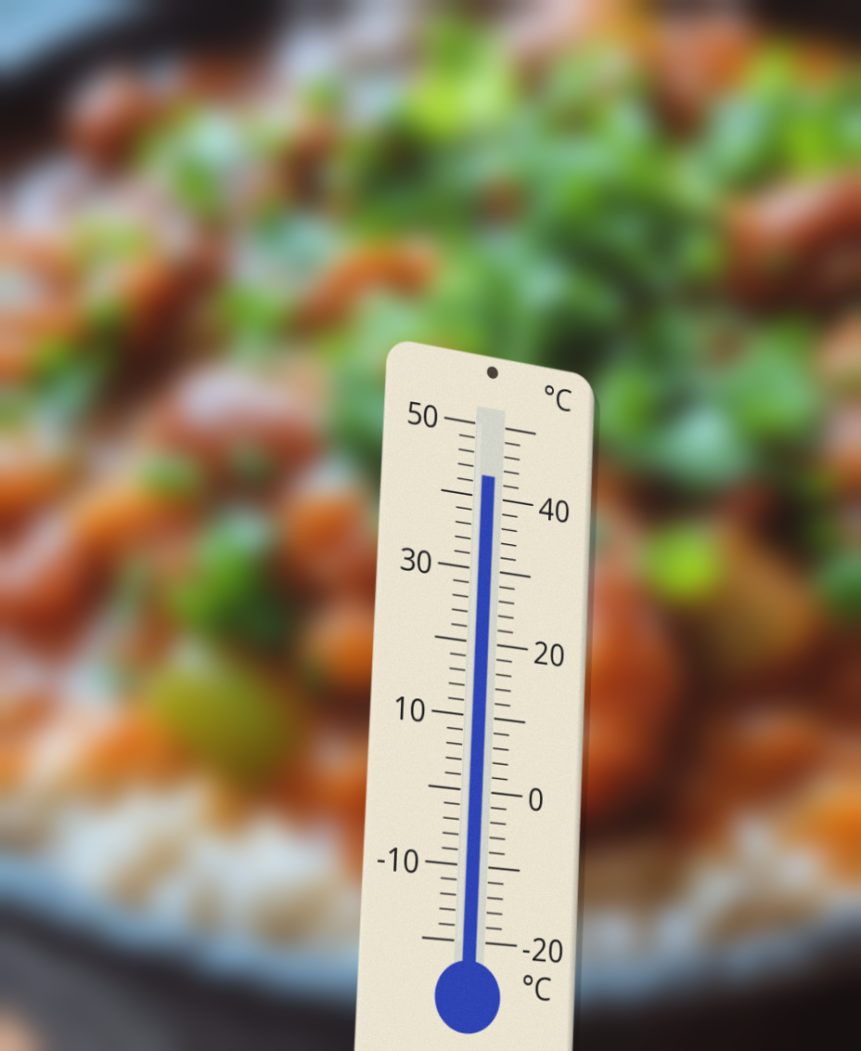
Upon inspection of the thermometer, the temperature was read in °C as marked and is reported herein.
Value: 43 °C
